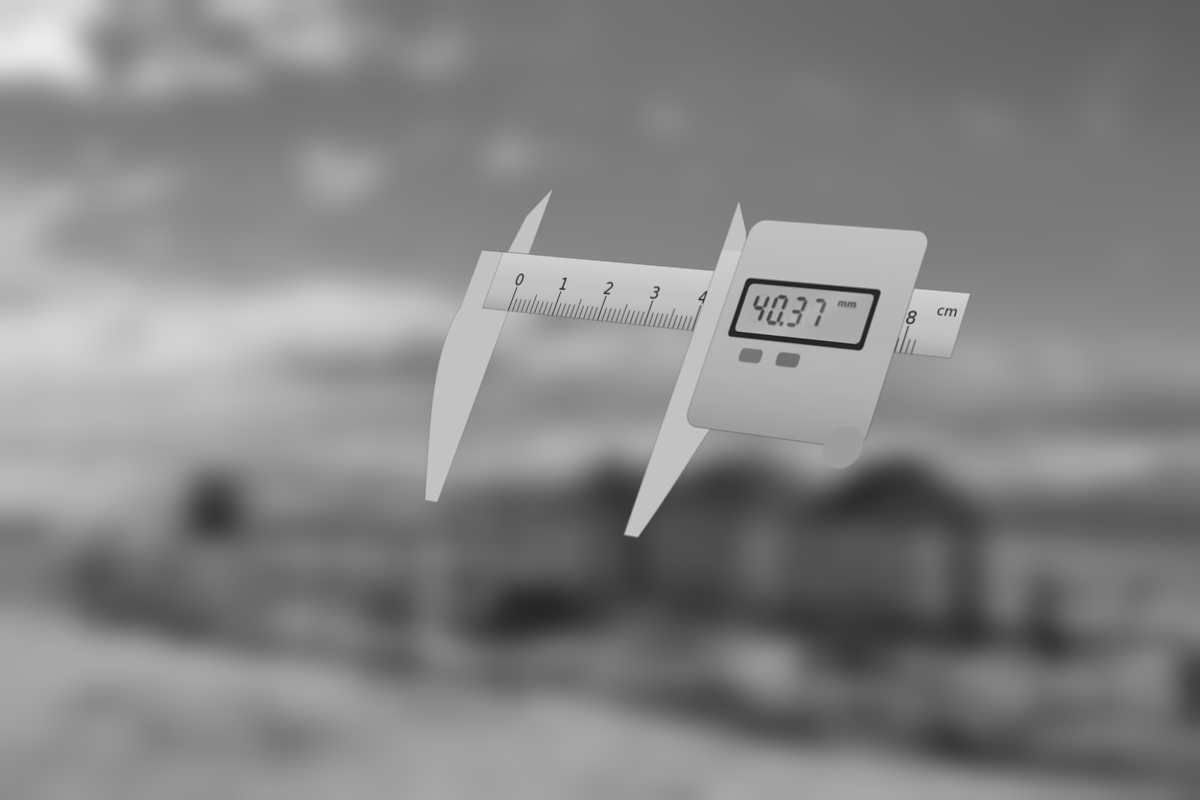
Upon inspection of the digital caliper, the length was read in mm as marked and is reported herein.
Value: 40.37 mm
